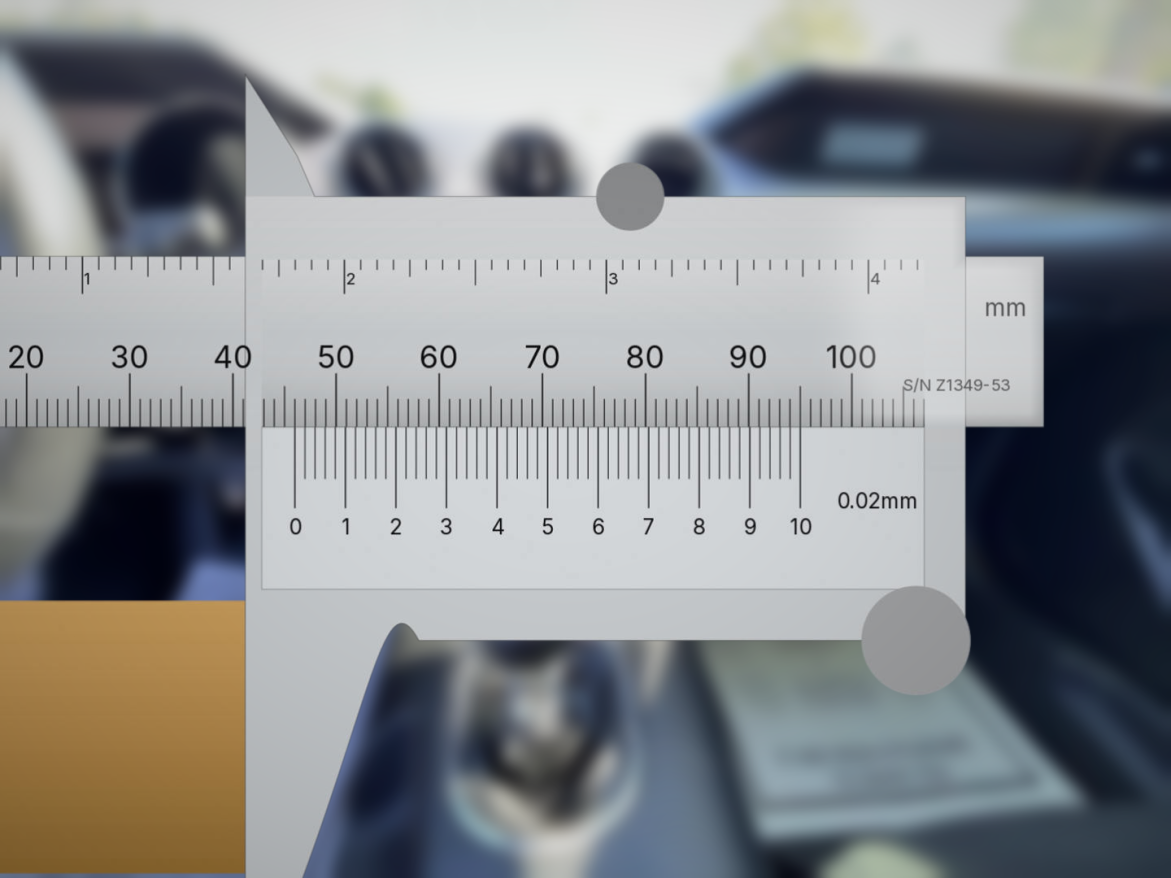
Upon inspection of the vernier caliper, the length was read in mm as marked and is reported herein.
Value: 46.0 mm
